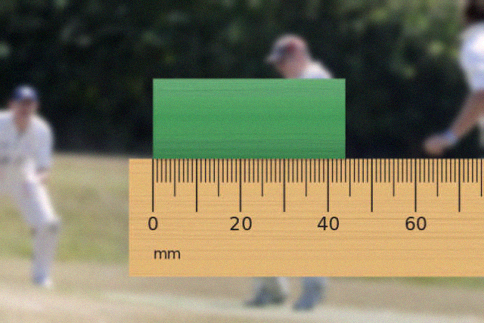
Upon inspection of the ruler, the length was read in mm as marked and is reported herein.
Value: 44 mm
